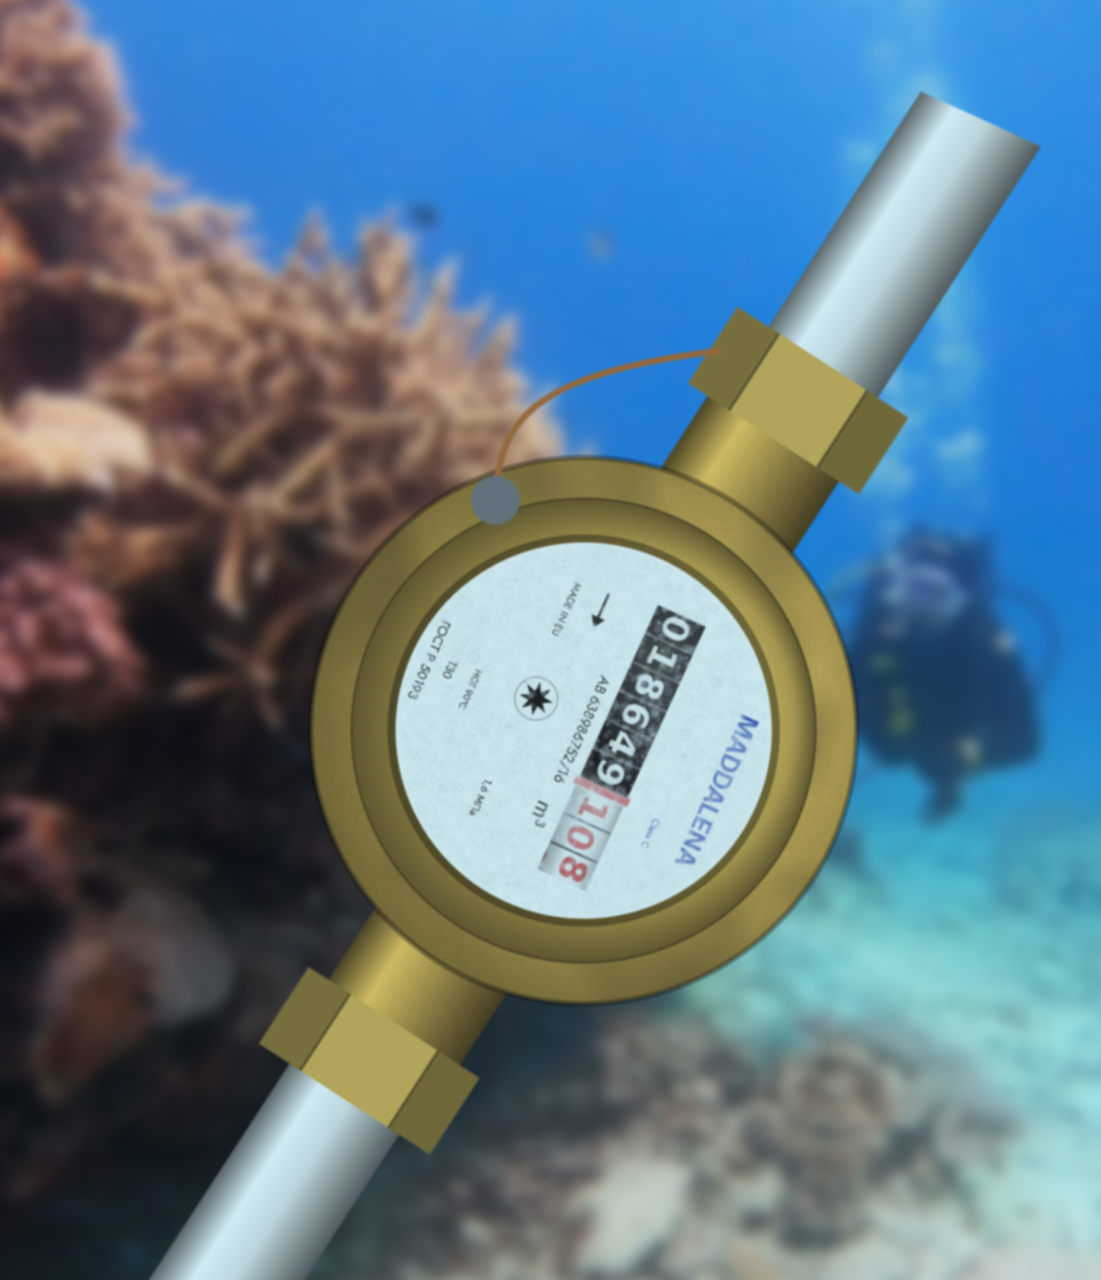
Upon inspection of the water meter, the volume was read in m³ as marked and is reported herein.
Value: 18649.108 m³
